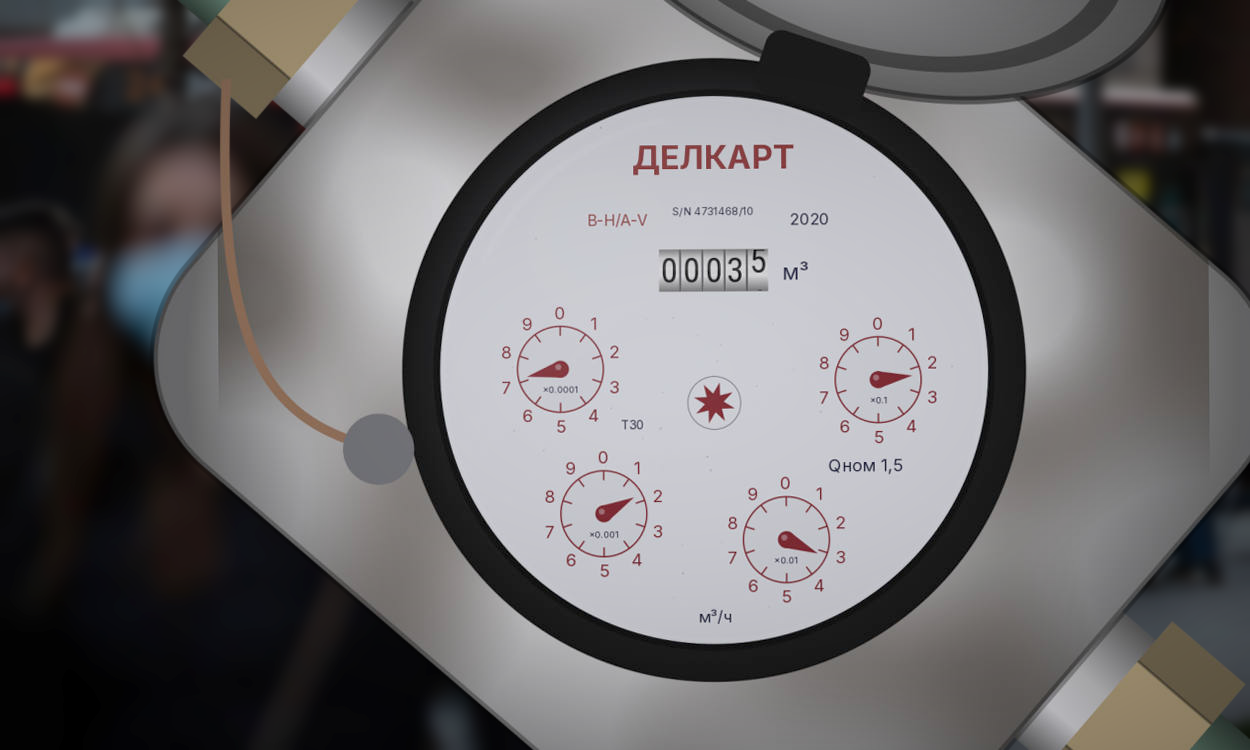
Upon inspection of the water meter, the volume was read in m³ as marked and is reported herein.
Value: 35.2317 m³
